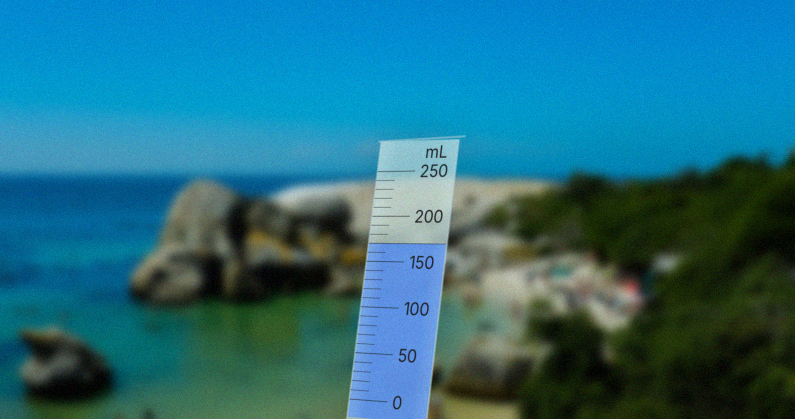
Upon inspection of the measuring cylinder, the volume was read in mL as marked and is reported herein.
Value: 170 mL
